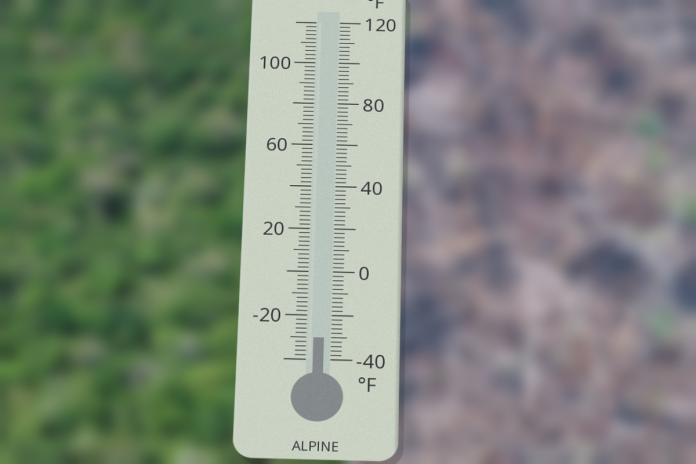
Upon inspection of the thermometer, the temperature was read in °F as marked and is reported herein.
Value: -30 °F
